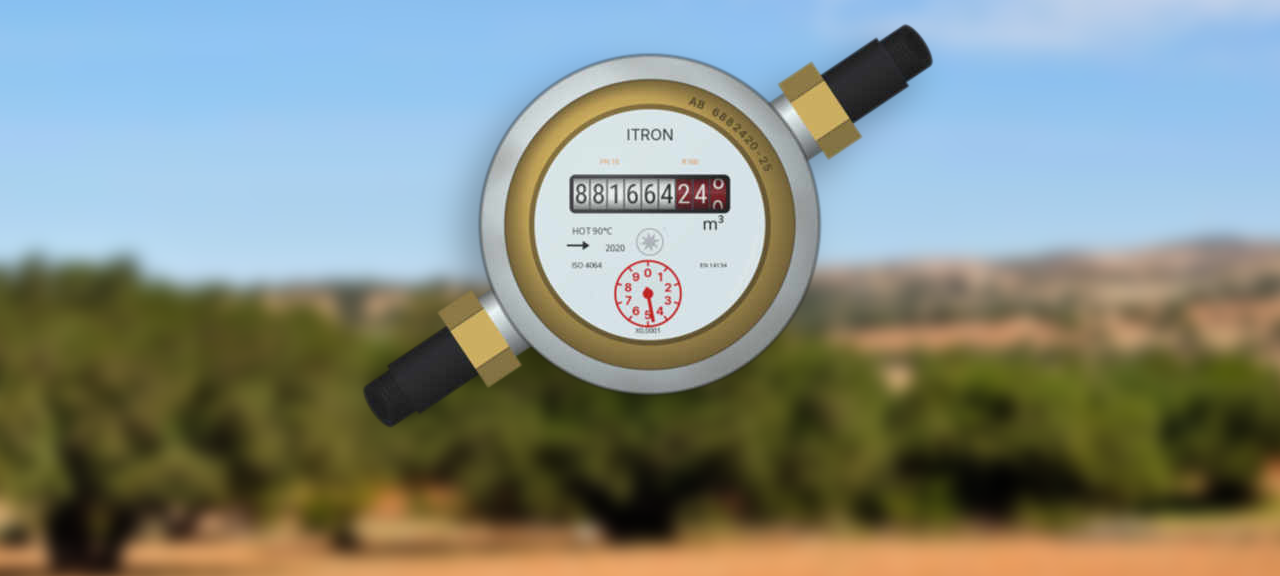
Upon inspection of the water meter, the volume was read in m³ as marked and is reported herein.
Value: 881664.2484 m³
